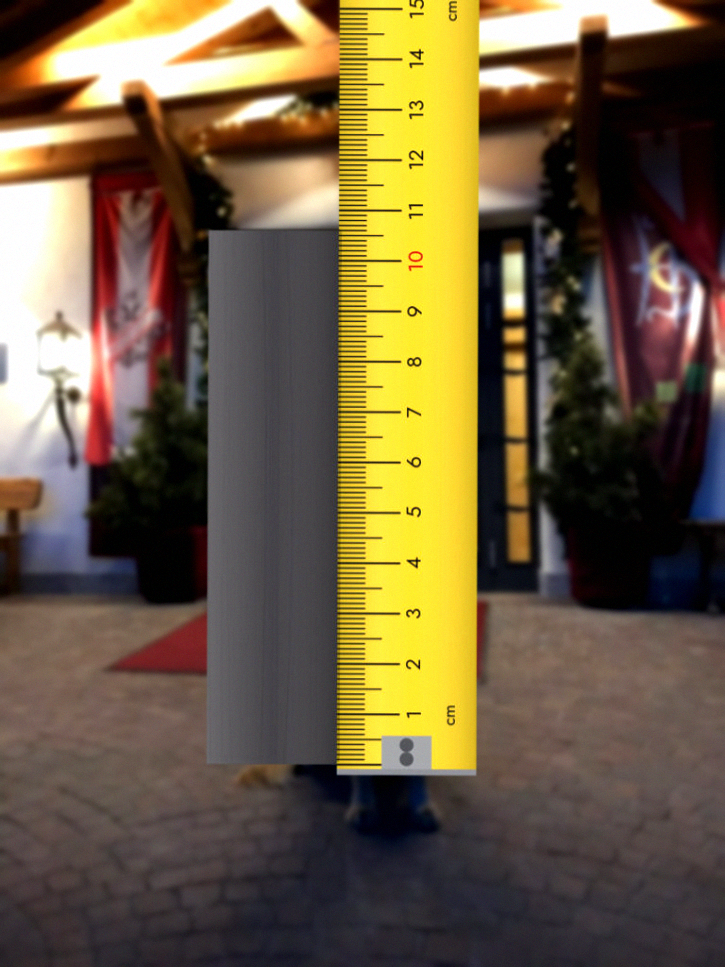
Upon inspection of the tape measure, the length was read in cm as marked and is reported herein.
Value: 10.6 cm
